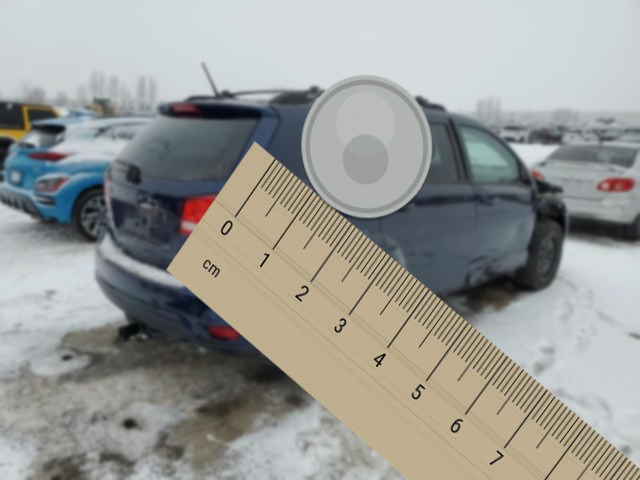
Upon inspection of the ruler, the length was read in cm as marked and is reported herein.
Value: 2.7 cm
